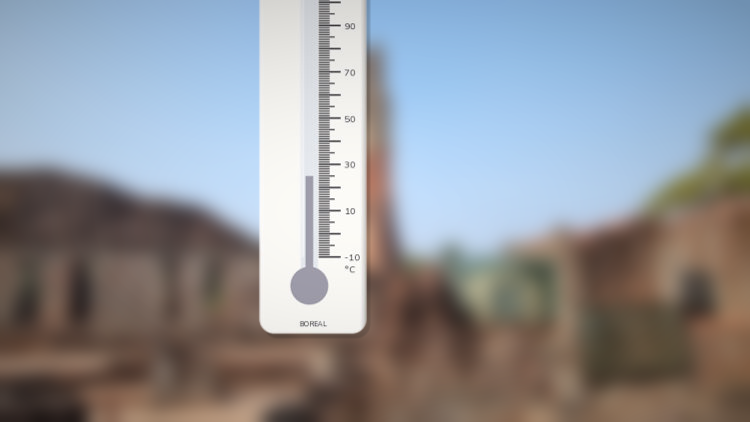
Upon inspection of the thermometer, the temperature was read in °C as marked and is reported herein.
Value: 25 °C
